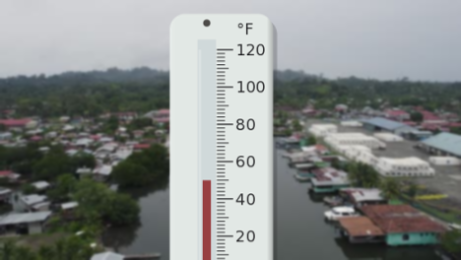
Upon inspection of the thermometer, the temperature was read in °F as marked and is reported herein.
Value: 50 °F
